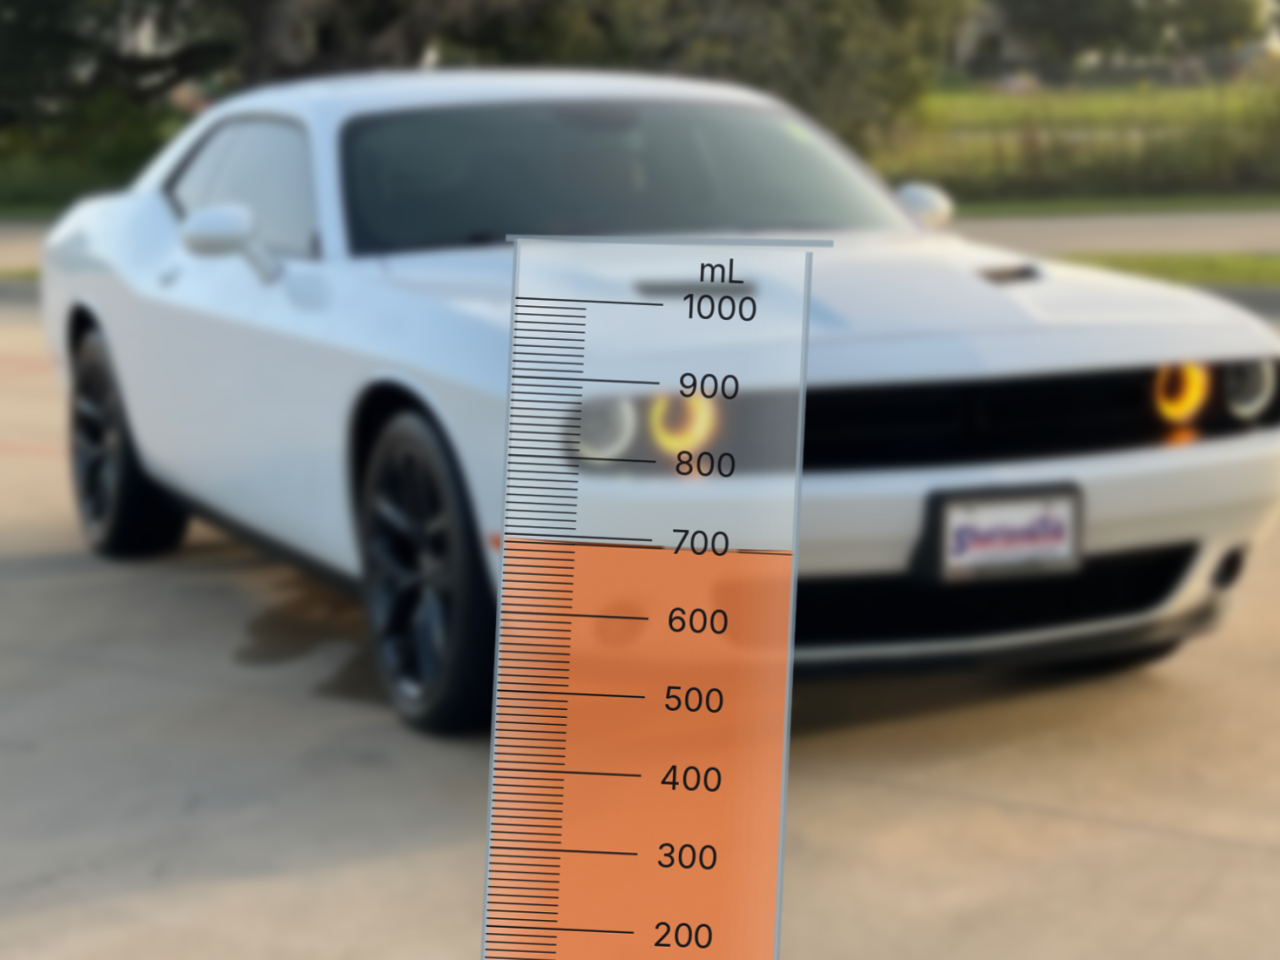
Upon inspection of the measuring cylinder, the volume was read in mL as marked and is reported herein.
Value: 690 mL
